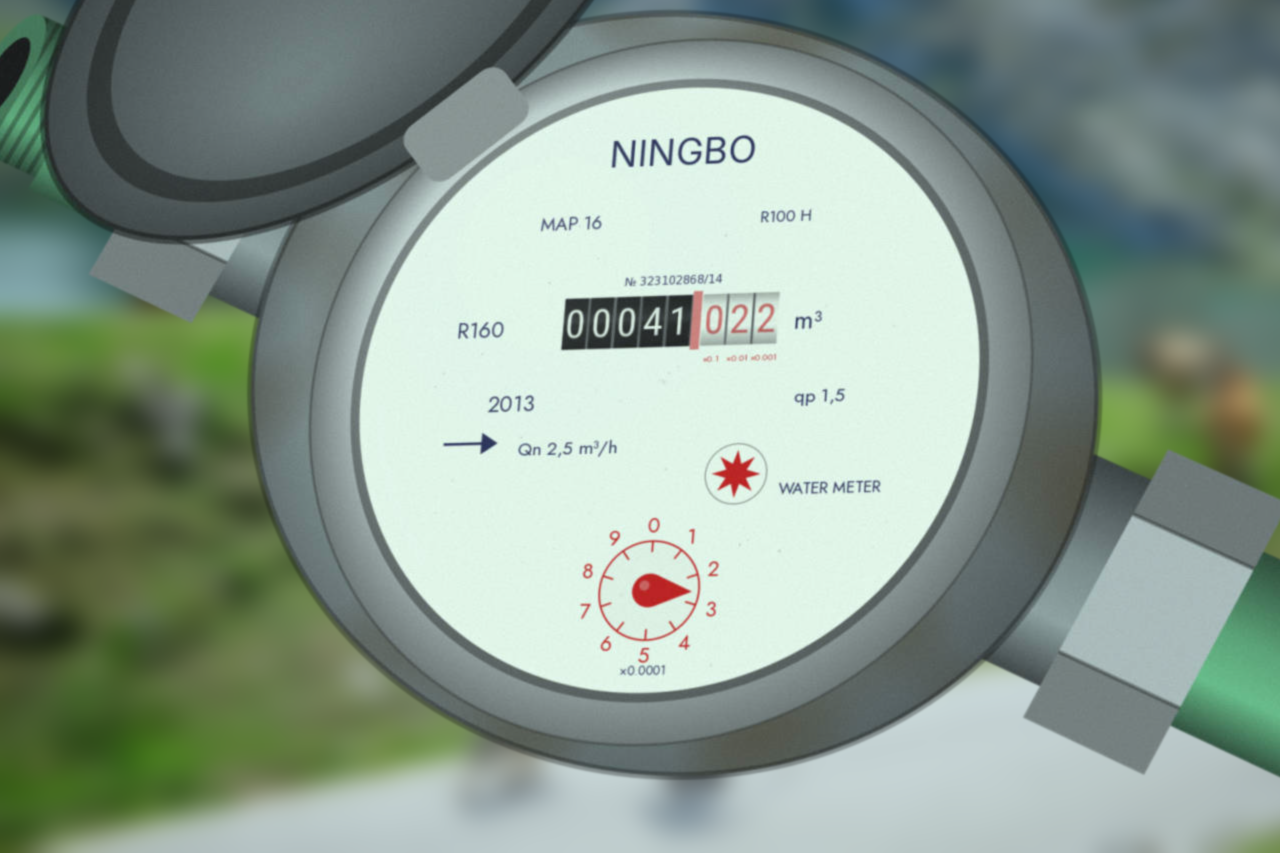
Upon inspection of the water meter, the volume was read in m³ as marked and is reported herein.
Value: 41.0222 m³
